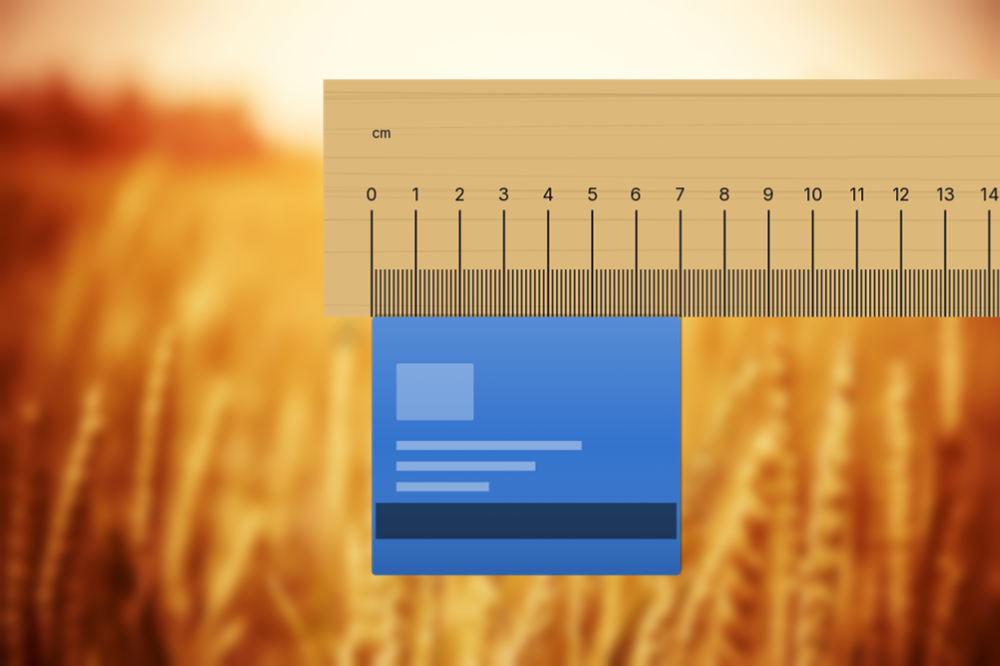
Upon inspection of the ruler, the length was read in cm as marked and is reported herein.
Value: 7 cm
